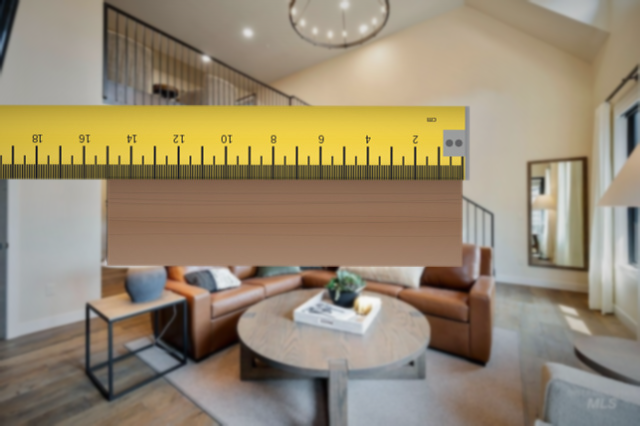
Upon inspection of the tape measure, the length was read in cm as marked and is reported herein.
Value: 15 cm
